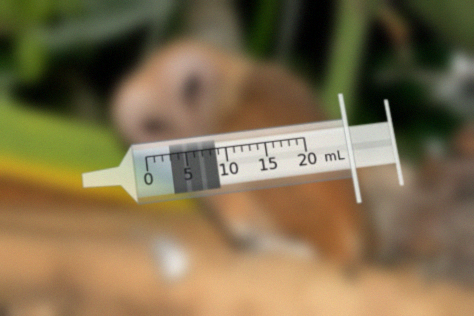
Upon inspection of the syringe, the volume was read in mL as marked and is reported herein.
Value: 3 mL
